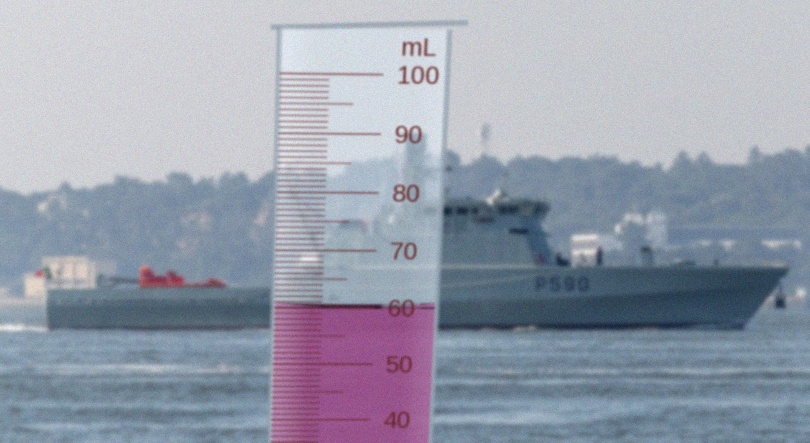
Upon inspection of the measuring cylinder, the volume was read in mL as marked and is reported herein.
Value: 60 mL
